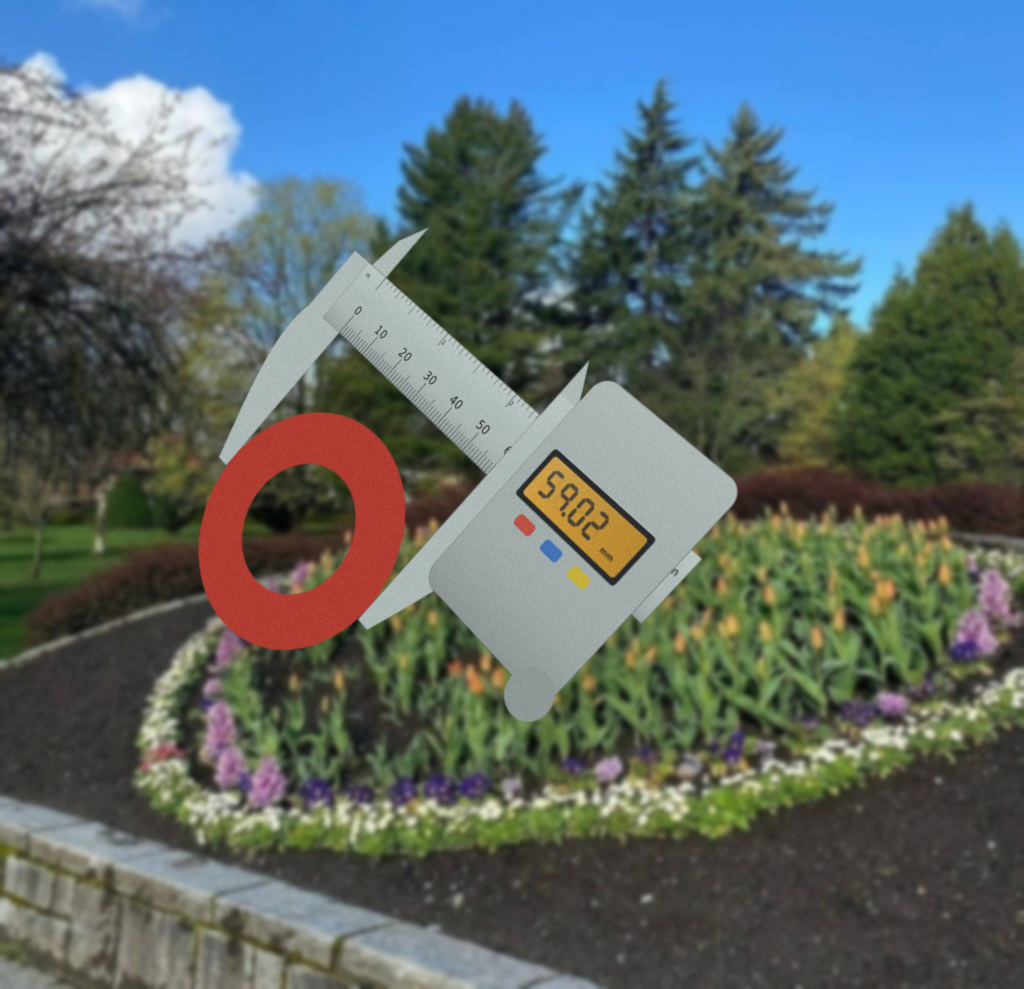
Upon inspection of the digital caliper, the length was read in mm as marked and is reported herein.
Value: 59.02 mm
